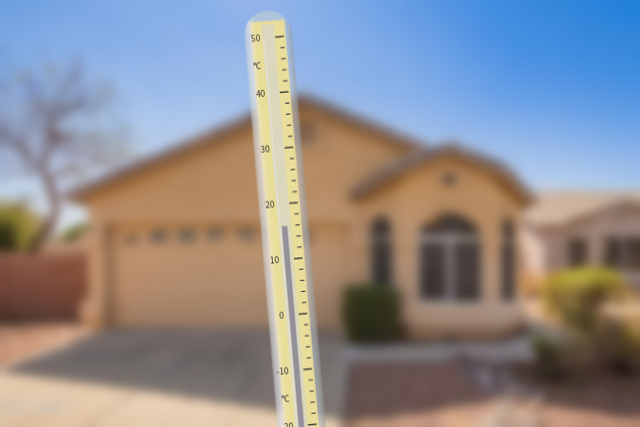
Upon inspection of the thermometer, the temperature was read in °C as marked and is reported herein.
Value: 16 °C
